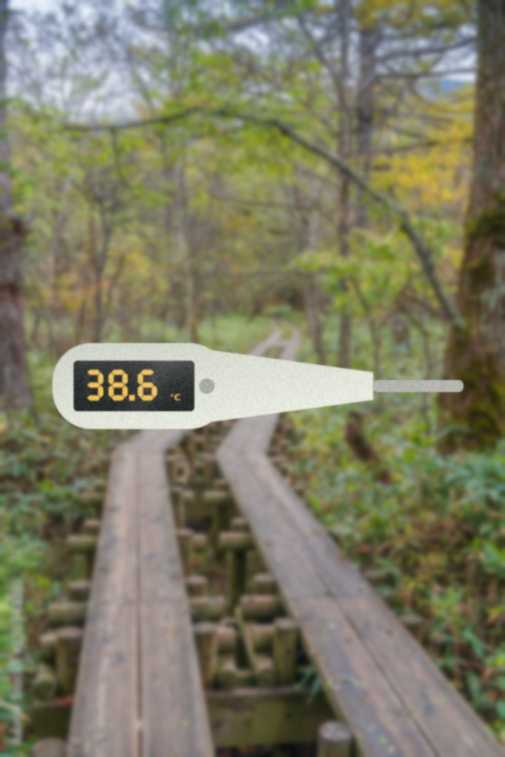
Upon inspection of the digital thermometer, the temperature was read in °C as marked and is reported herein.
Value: 38.6 °C
